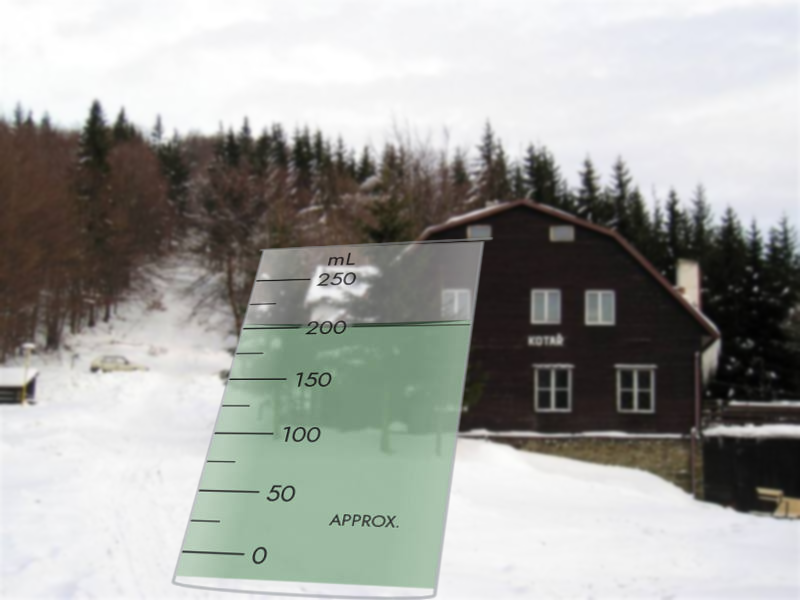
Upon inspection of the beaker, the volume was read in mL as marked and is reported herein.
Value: 200 mL
